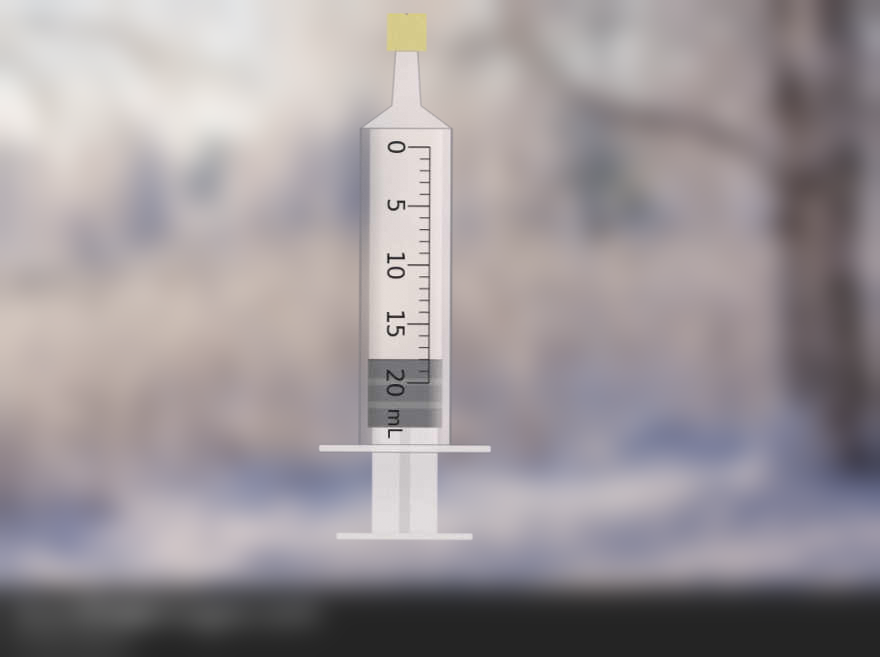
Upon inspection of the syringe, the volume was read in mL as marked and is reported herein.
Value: 18 mL
